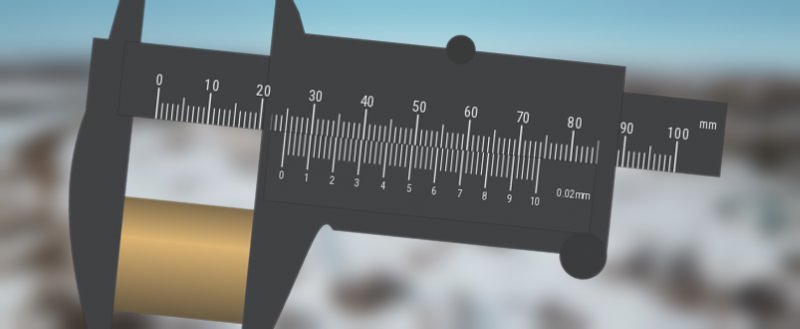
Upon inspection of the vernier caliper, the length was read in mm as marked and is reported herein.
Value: 25.0 mm
